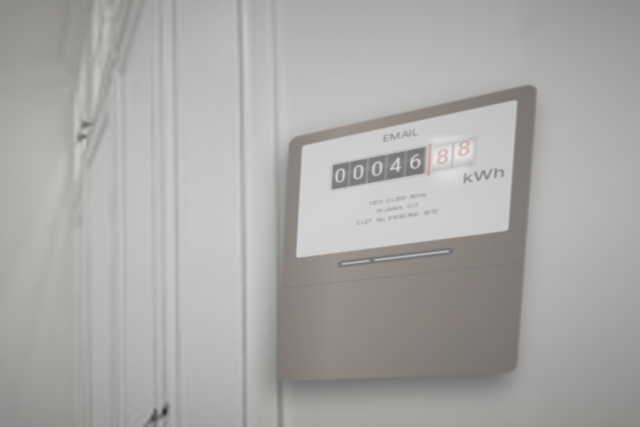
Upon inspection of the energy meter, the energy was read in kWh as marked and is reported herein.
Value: 46.88 kWh
